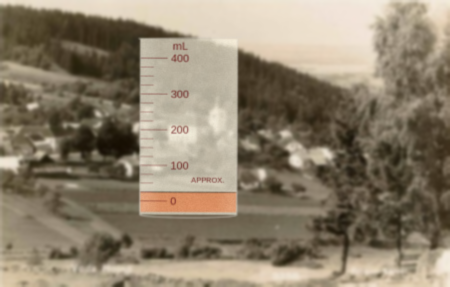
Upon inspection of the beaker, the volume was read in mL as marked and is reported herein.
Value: 25 mL
